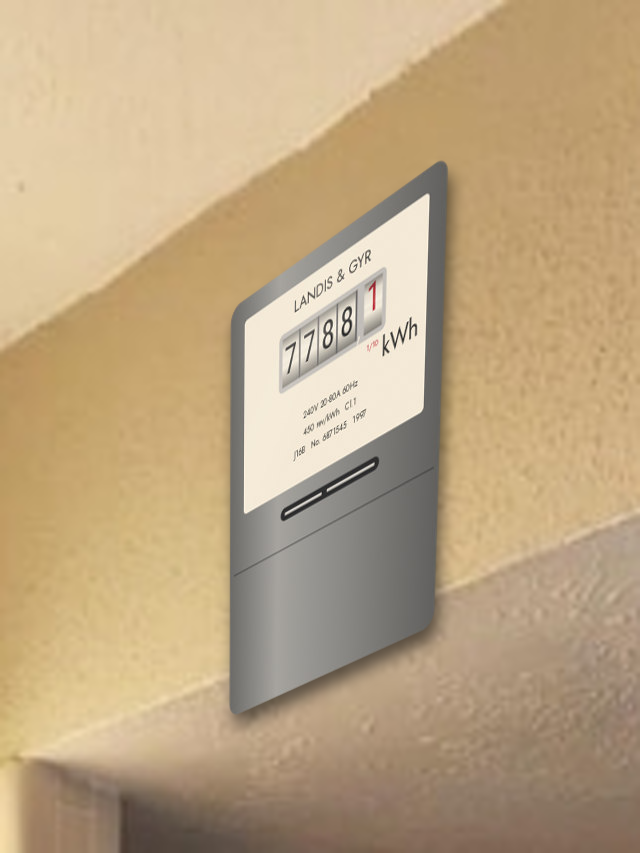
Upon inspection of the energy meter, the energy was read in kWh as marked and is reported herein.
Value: 7788.1 kWh
